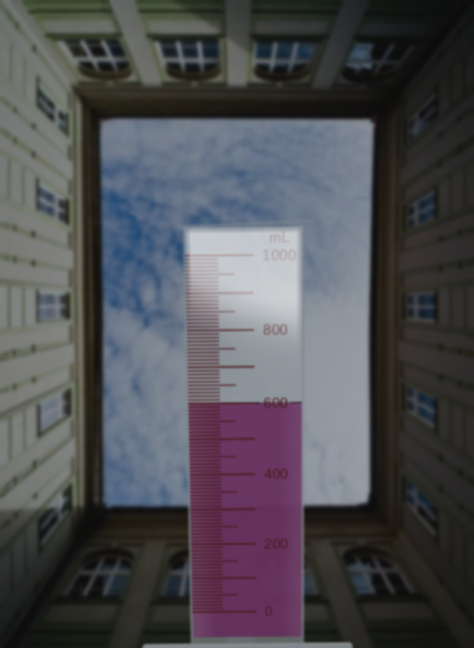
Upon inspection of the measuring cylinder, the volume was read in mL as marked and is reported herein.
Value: 600 mL
